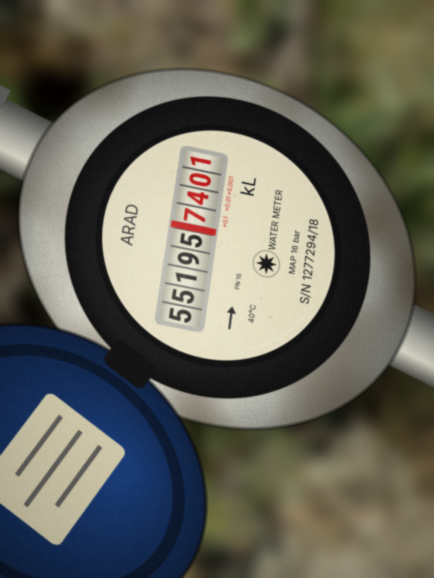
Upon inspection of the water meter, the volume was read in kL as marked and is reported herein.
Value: 55195.7401 kL
